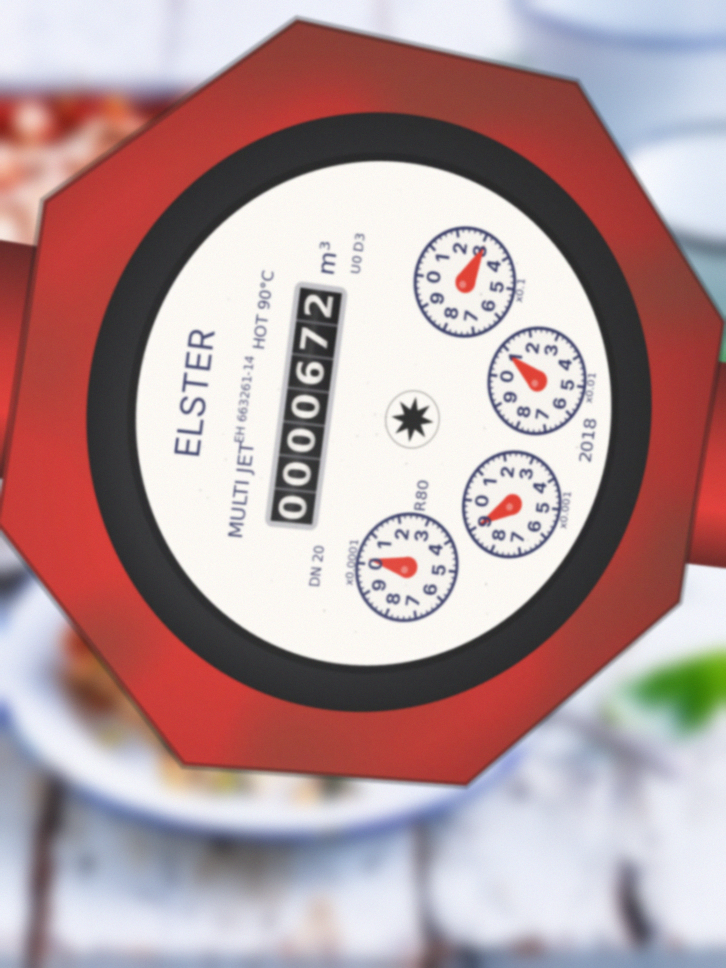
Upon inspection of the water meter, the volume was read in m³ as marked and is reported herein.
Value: 672.3090 m³
